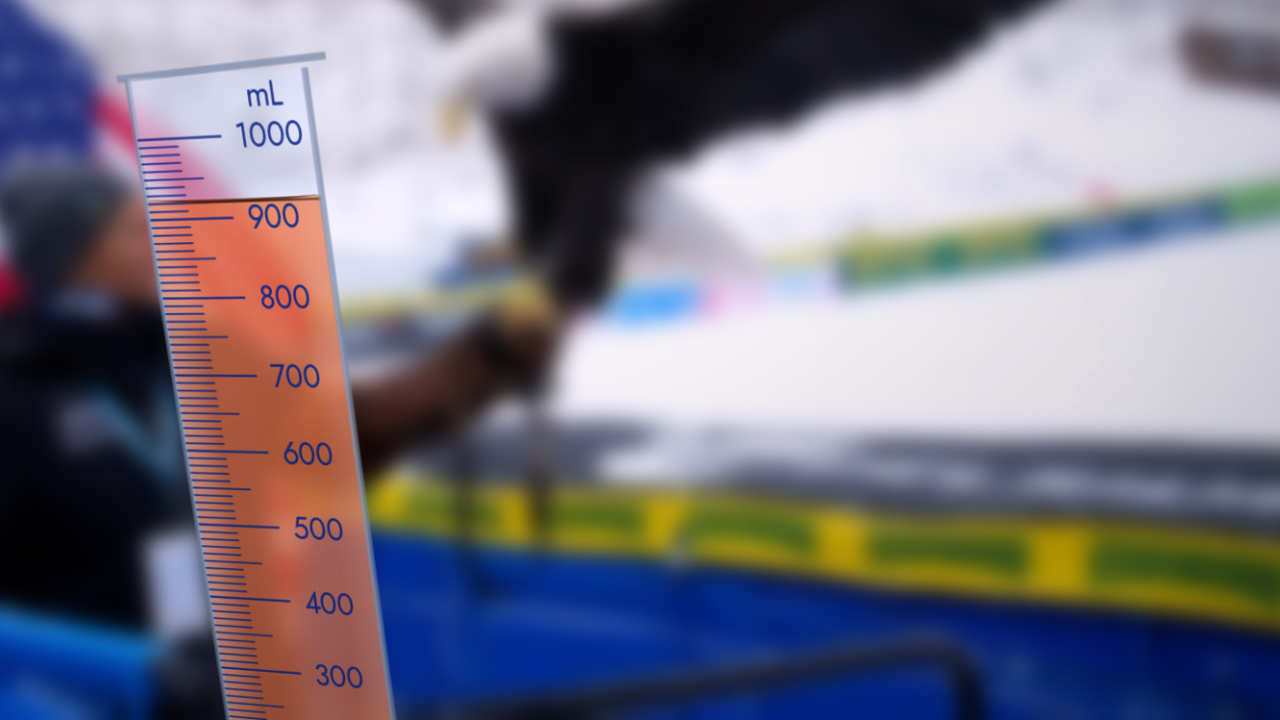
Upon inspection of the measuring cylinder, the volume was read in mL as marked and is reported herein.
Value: 920 mL
